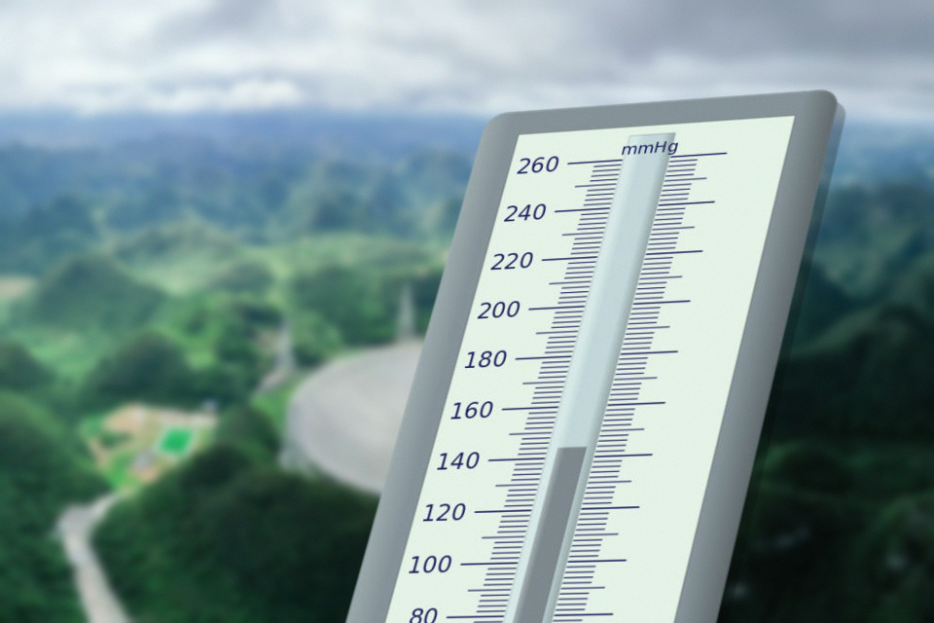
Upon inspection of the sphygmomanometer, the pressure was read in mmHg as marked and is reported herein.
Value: 144 mmHg
